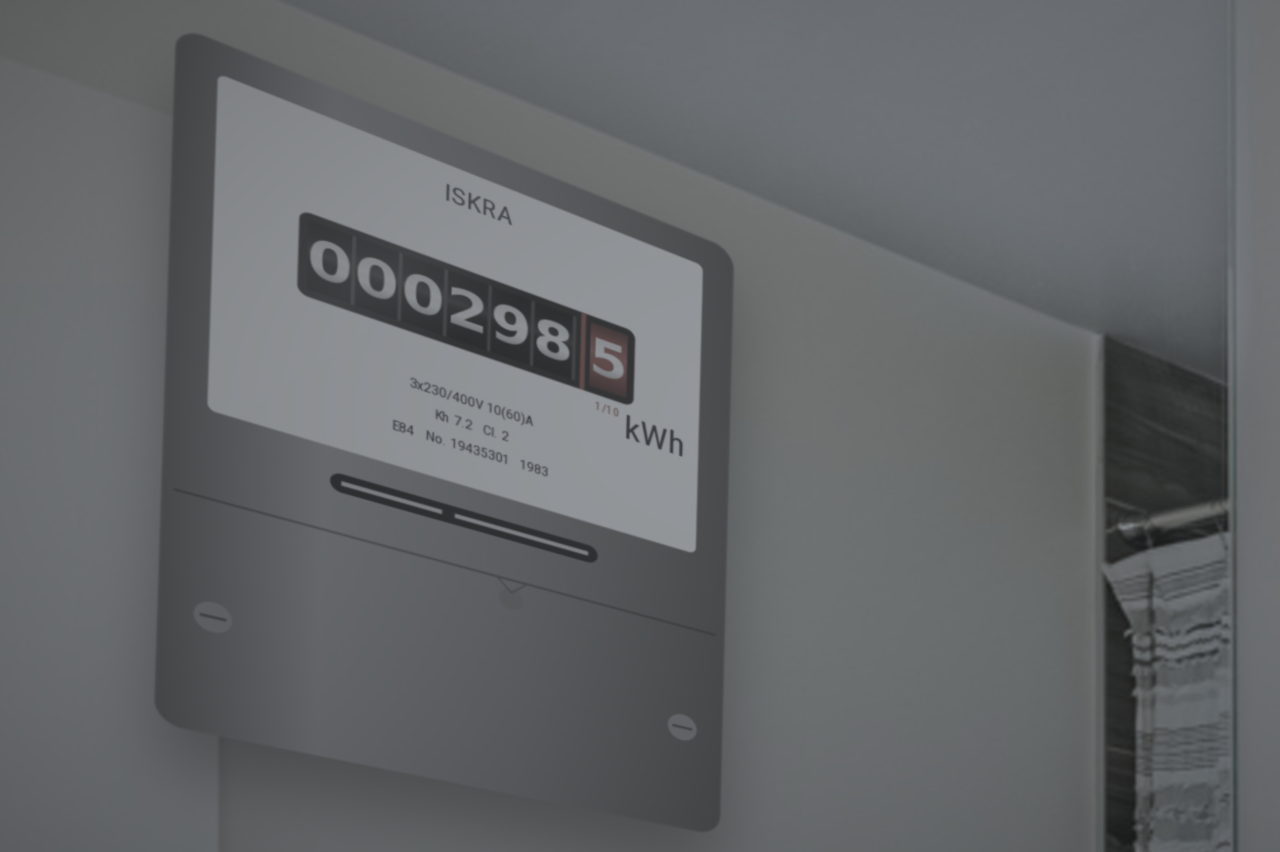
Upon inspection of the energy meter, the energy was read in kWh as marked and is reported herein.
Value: 298.5 kWh
